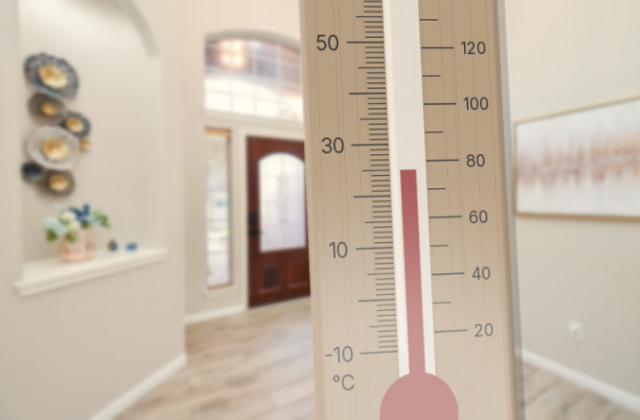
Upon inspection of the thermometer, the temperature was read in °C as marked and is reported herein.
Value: 25 °C
